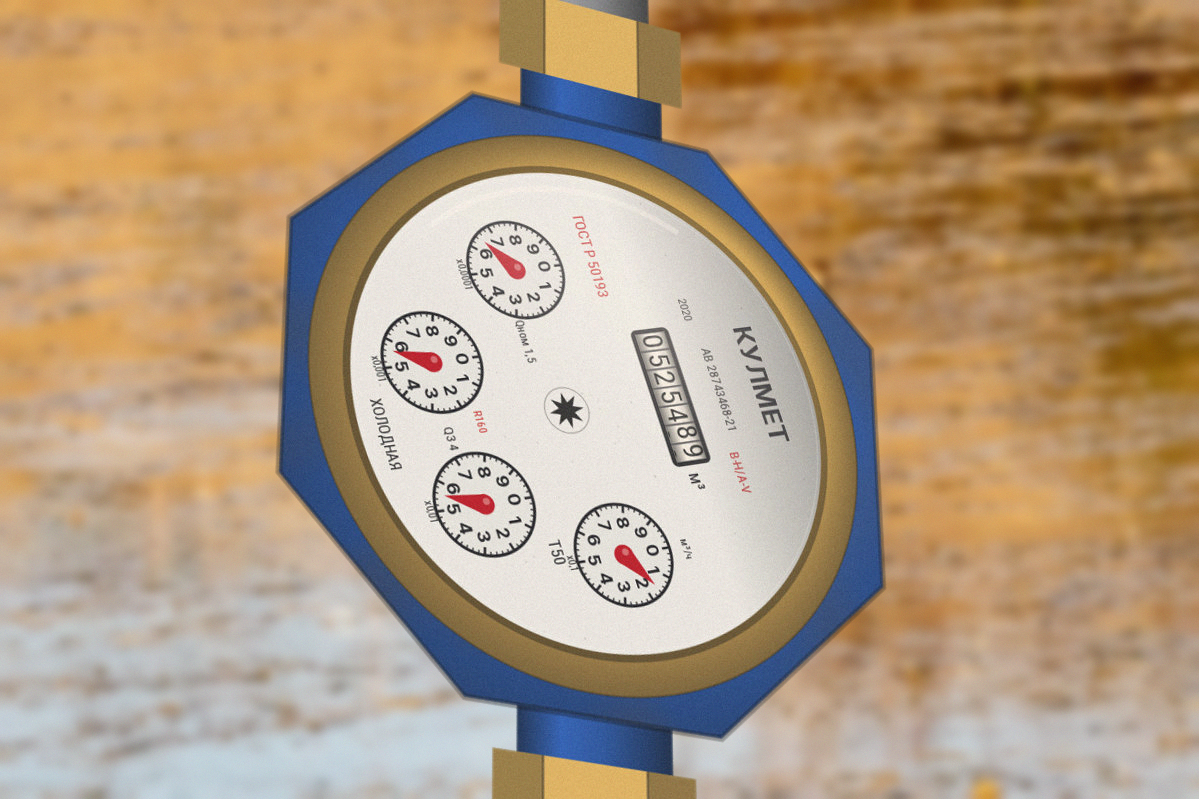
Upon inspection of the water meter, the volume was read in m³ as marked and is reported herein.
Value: 525489.1556 m³
